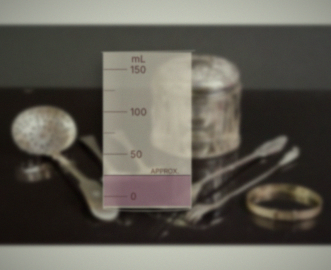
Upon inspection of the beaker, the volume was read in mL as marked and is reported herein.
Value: 25 mL
